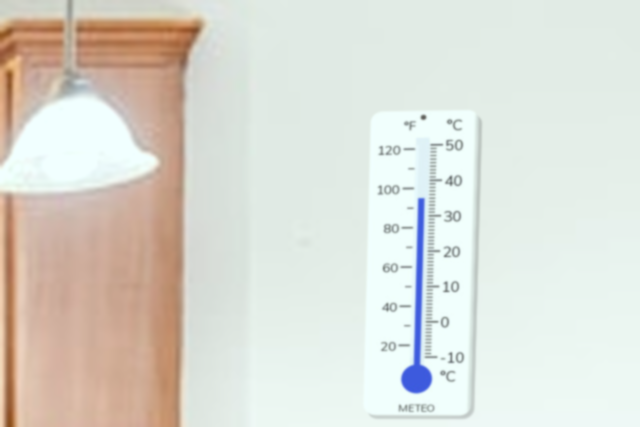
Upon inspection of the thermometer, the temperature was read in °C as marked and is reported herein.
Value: 35 °C
